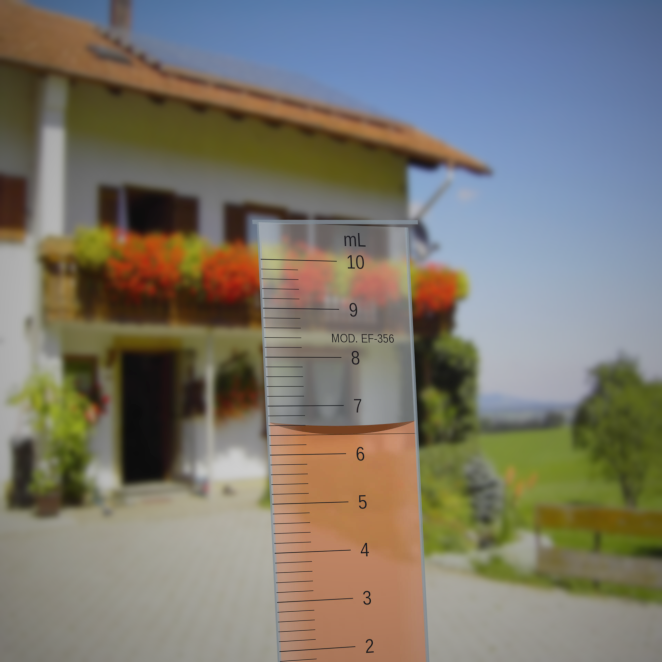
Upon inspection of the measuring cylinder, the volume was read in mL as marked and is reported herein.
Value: 6.4 mL
